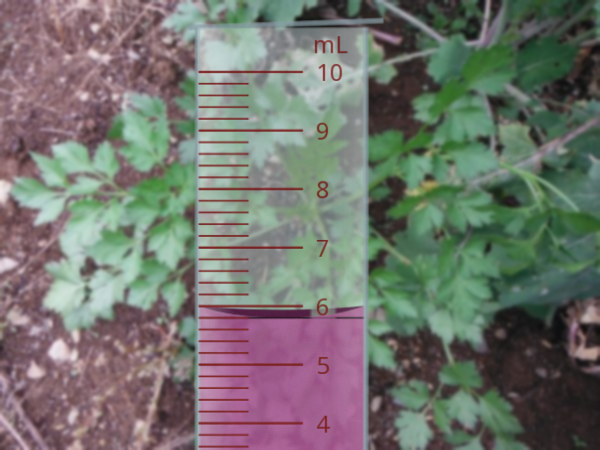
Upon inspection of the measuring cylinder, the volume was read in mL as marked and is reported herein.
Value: 5.8 mL
